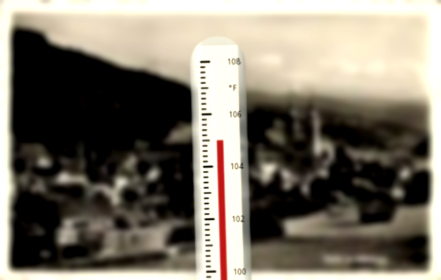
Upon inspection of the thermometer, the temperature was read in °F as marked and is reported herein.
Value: 105 °F
